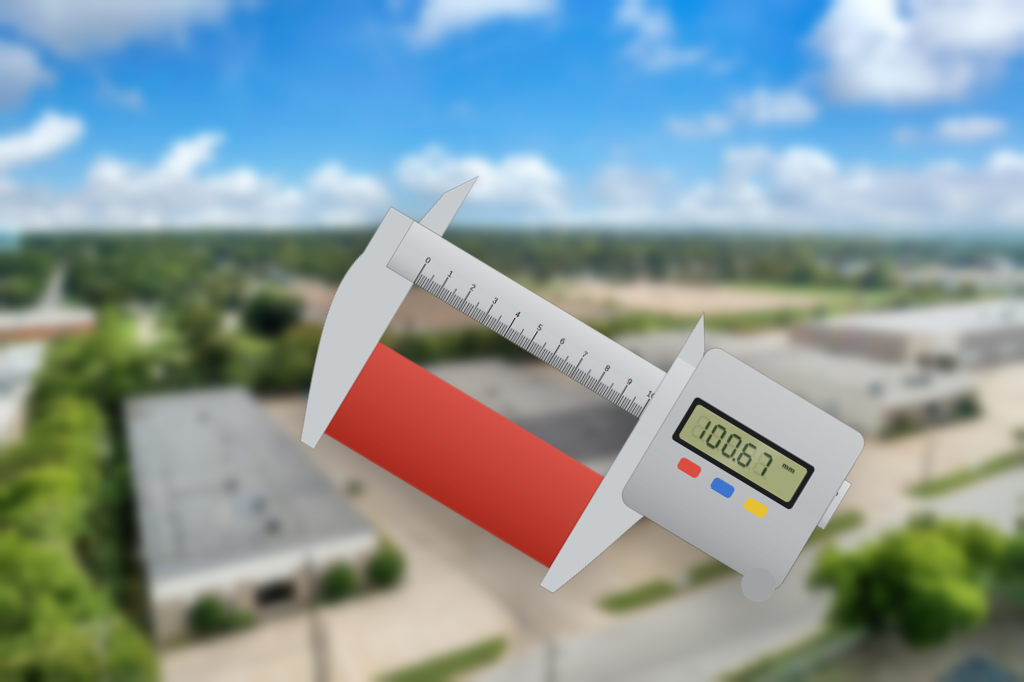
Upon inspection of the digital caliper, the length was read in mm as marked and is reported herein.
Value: 100.67 mm
